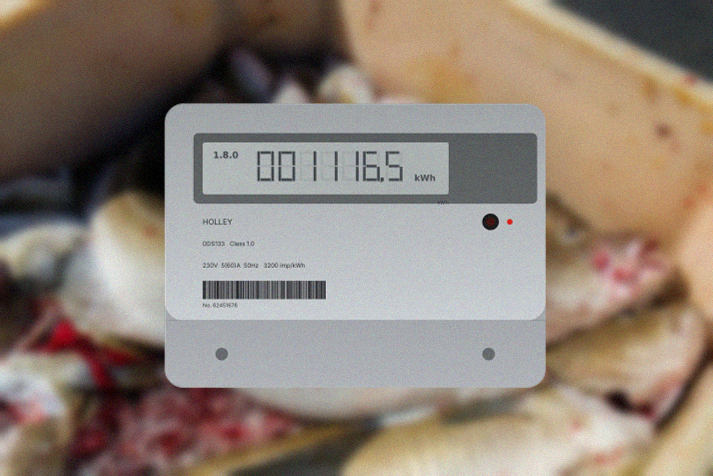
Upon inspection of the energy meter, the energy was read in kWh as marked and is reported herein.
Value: 1116.5 kWh
